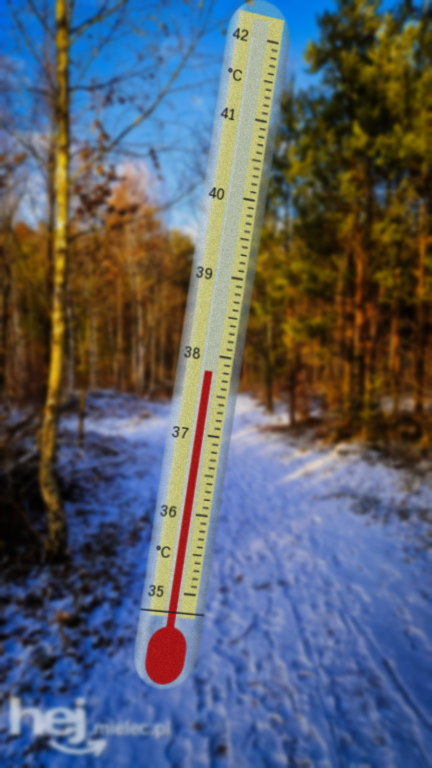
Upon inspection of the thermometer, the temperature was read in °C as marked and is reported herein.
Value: 37.8 °C
